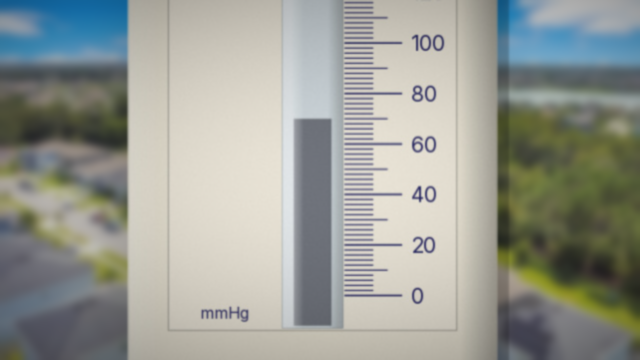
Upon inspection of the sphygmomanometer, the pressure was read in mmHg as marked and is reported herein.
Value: 70 mmHg
